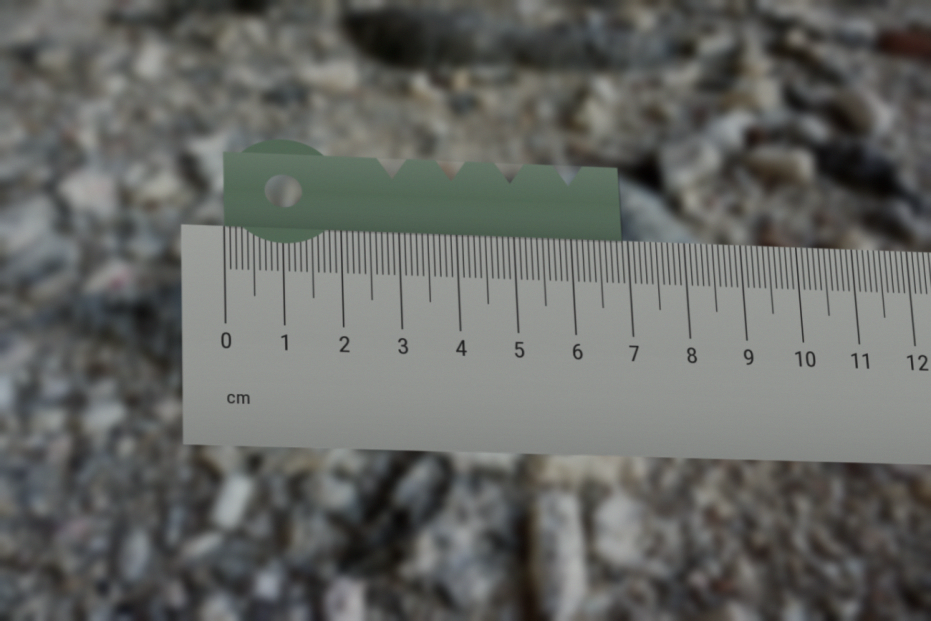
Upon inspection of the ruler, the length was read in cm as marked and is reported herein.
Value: 6.9 cm
